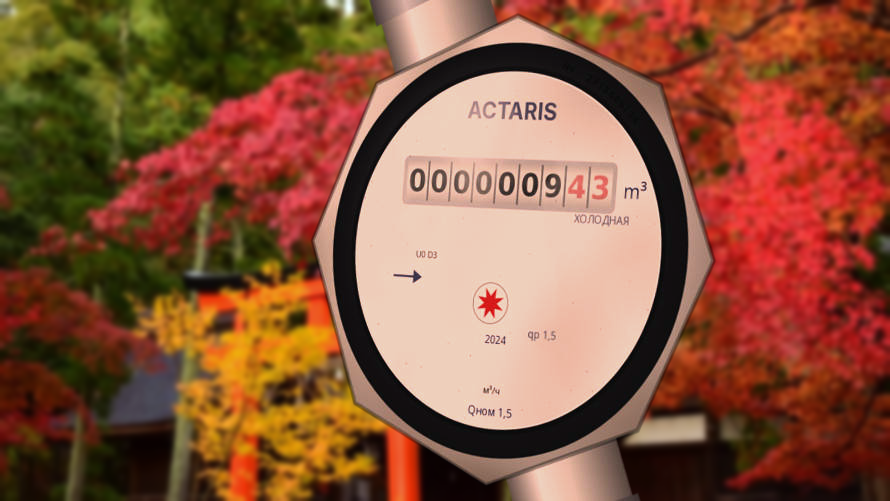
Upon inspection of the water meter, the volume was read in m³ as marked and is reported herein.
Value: 9.43 m³
